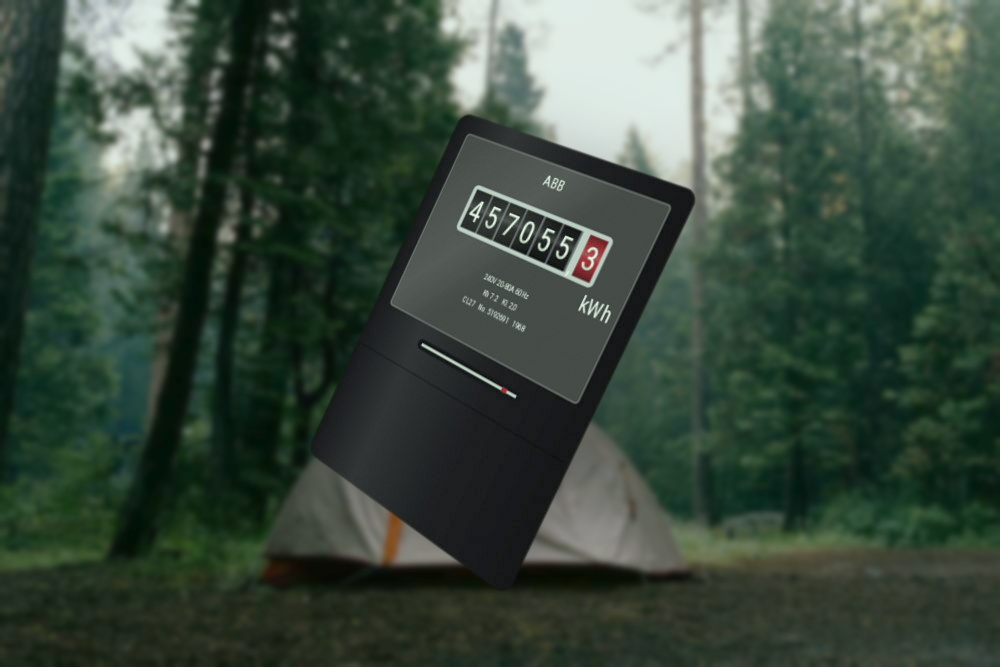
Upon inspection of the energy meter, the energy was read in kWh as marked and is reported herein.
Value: 457055.3 kWh
